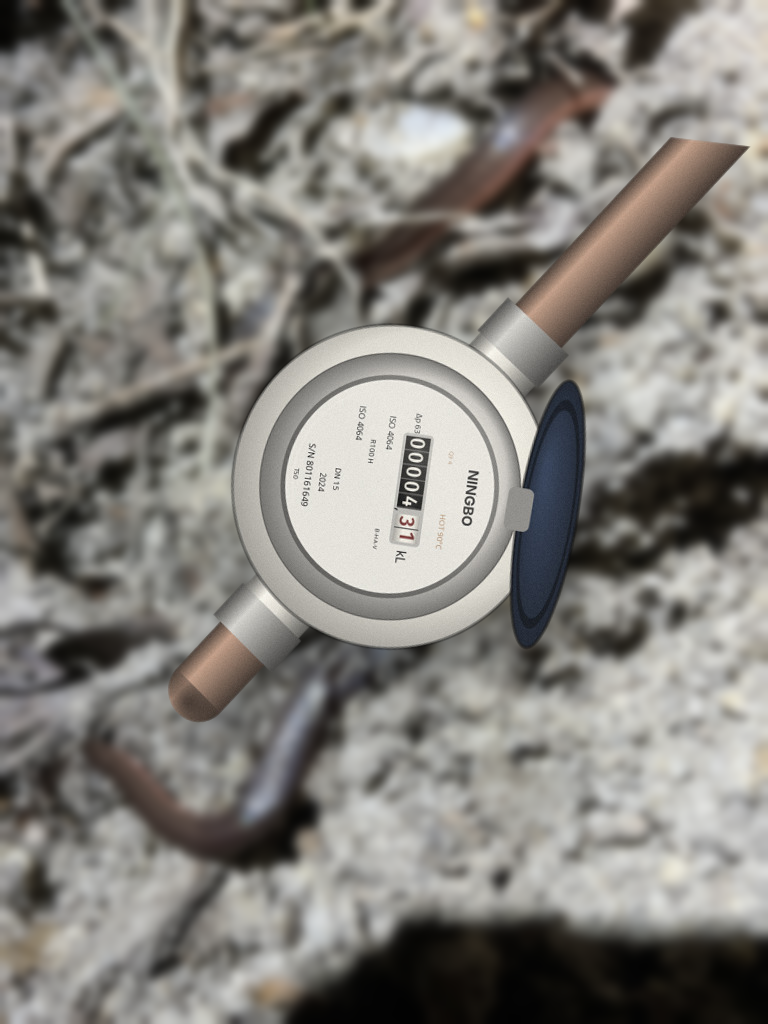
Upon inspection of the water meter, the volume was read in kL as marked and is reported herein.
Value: 4.31 kL
